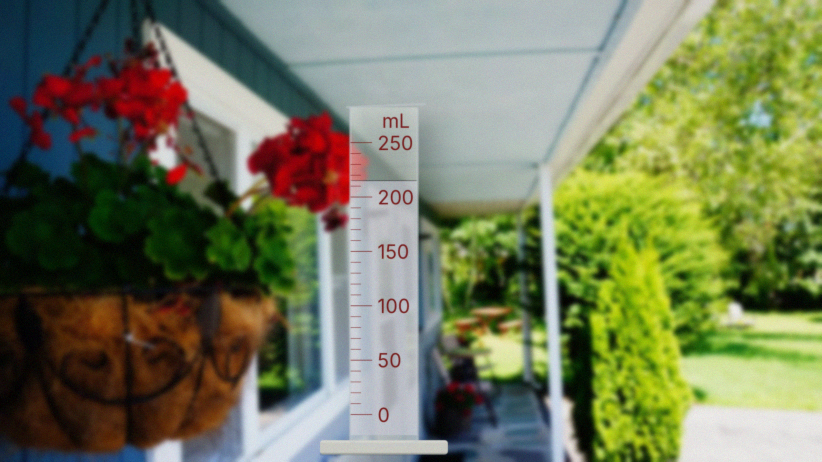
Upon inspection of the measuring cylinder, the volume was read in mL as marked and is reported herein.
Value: 215 mL
